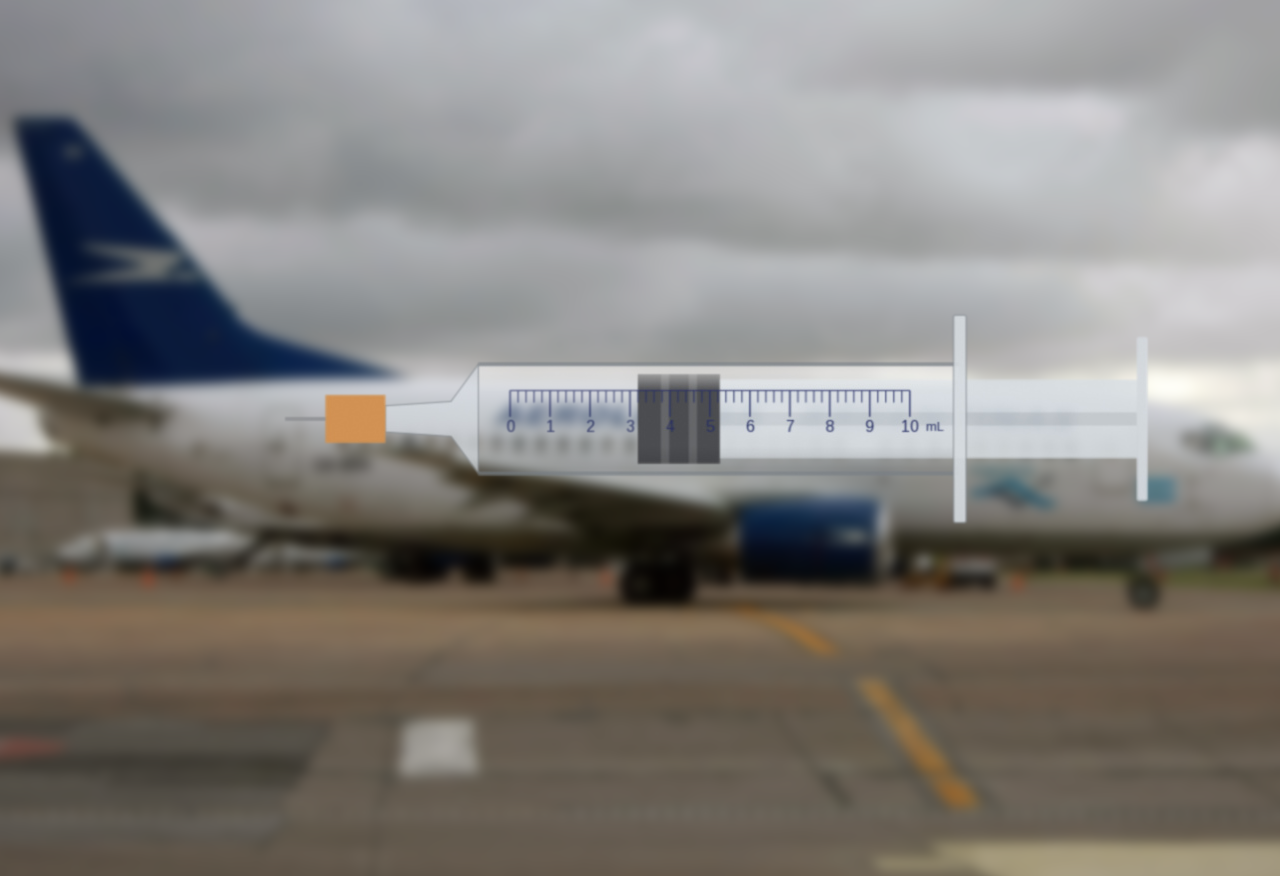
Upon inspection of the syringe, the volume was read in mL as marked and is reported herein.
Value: 3.2 mL
